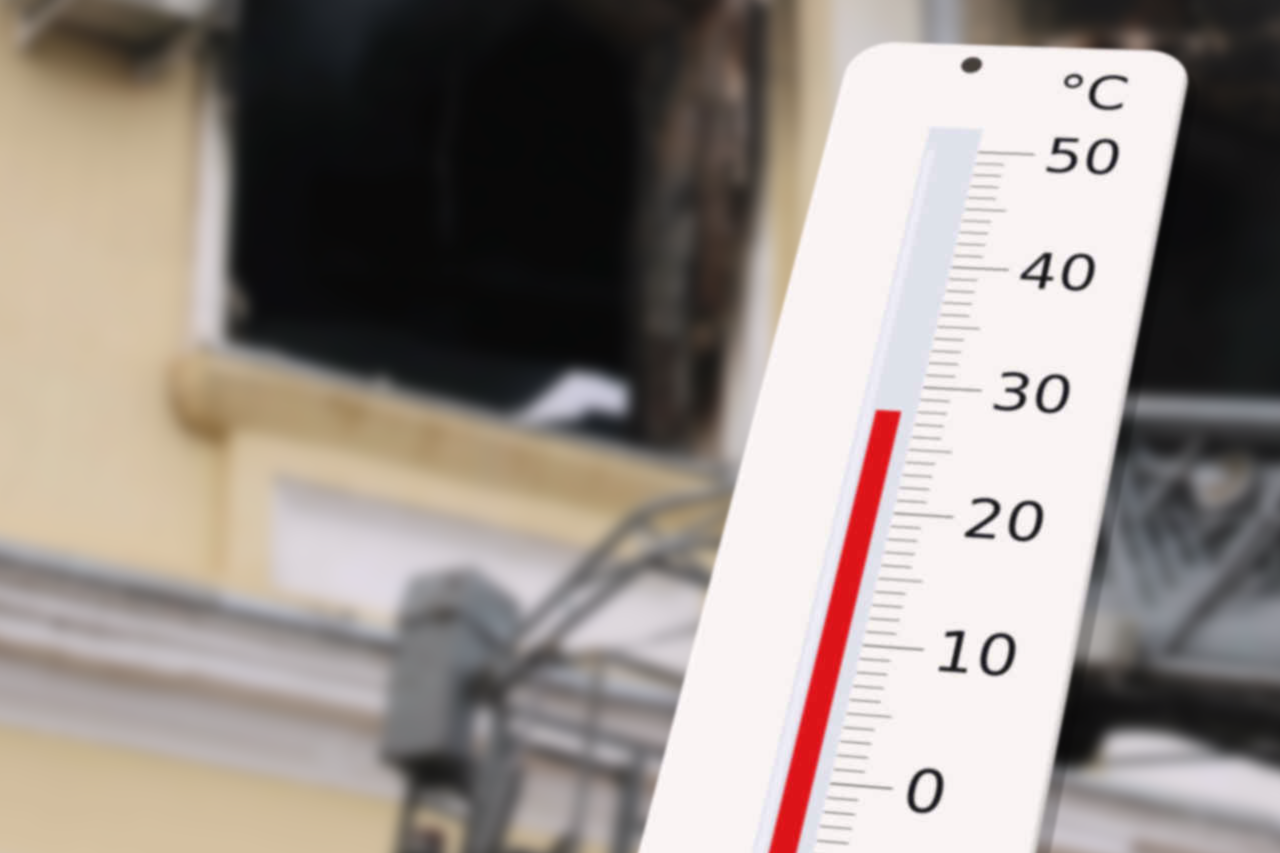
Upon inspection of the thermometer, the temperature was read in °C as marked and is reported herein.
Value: 28 °C
